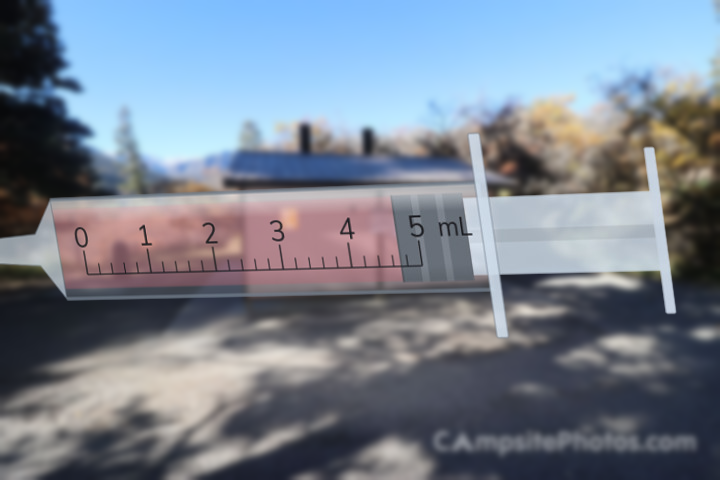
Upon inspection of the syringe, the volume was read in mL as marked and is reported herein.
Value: 4.7 mL
